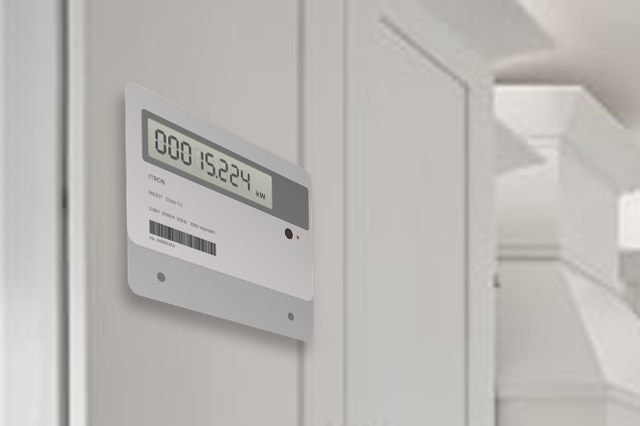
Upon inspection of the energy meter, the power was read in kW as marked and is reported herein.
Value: 15.224 kW
